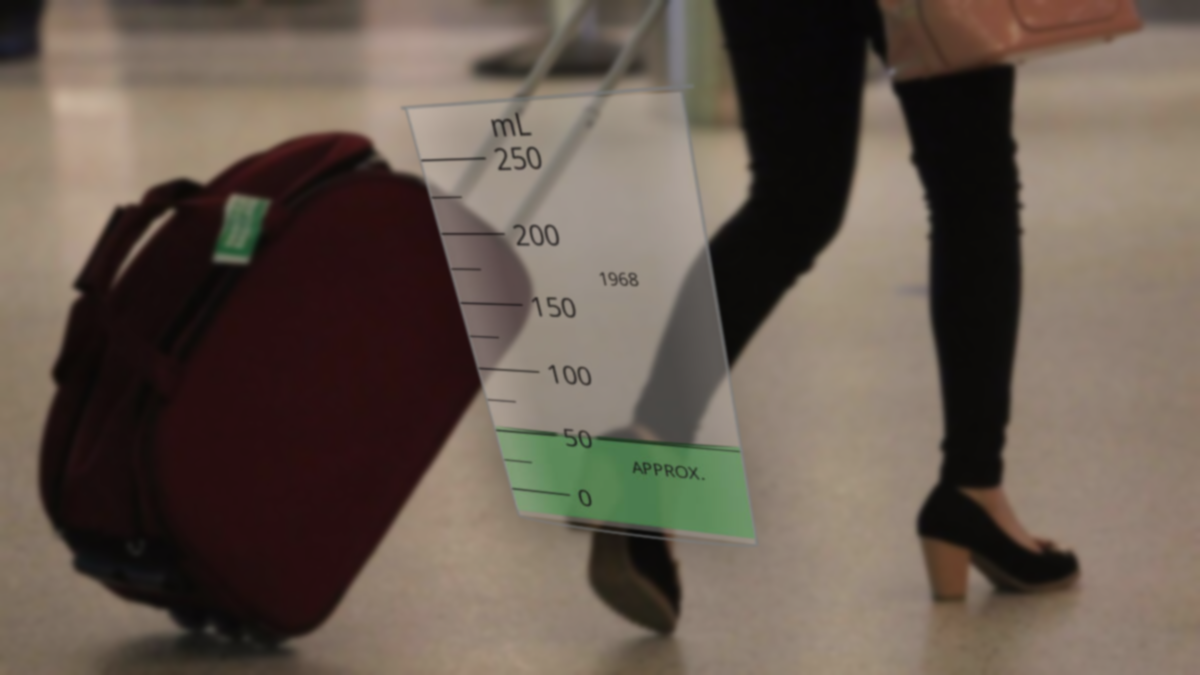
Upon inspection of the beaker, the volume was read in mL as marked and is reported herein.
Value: 50 mL
